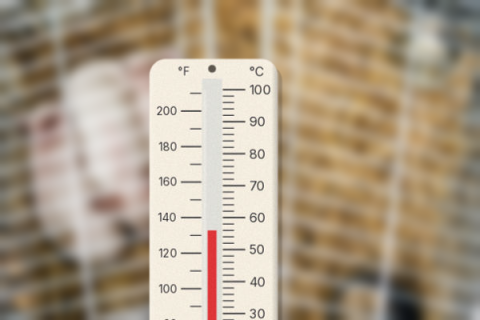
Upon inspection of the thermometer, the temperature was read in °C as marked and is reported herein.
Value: 56 °C
